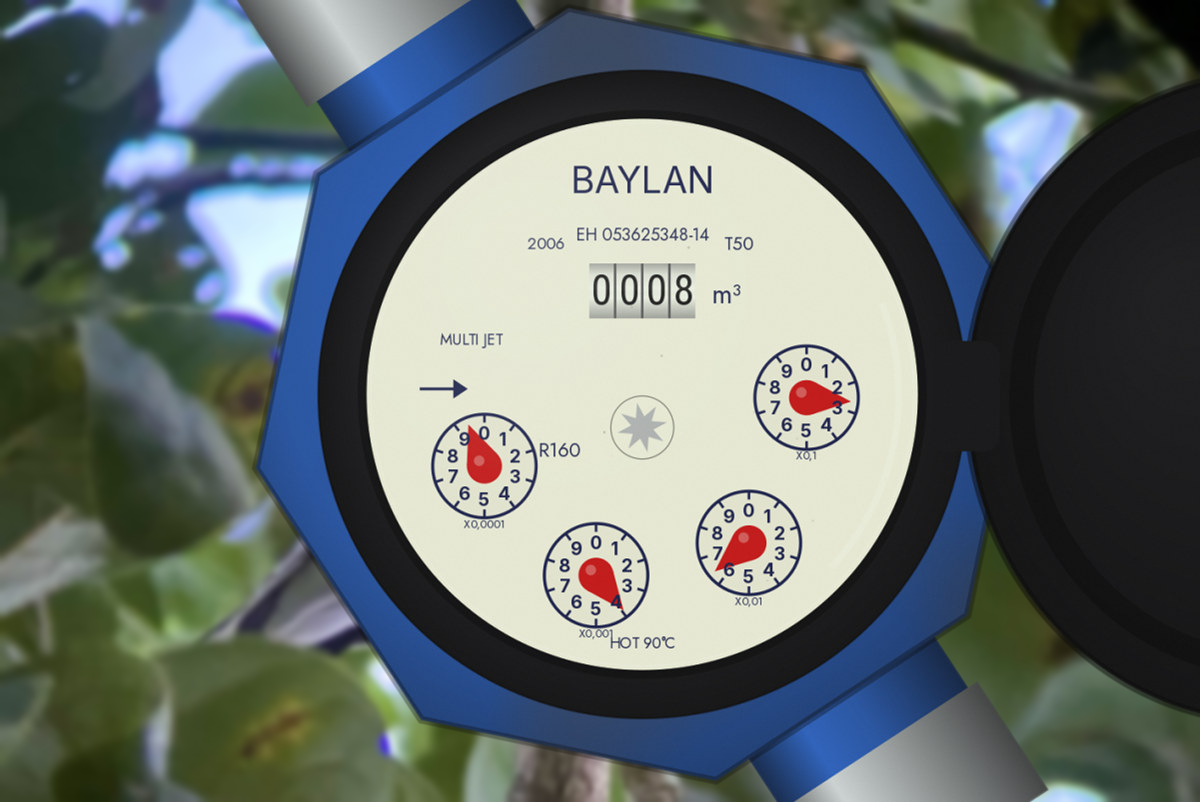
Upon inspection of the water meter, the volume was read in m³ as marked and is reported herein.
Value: 8.2639 m³
